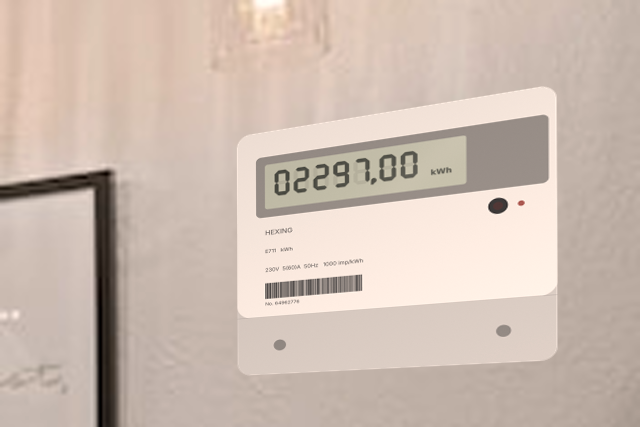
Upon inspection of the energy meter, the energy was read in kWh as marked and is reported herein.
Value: 2297.00 kWh
